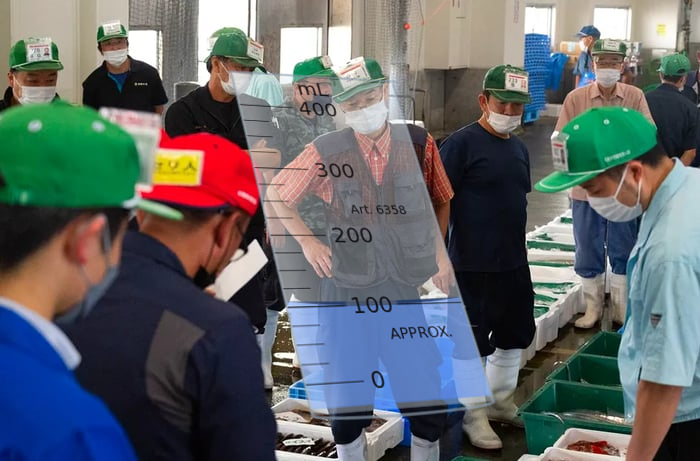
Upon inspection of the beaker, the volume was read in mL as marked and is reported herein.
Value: 100 mL
